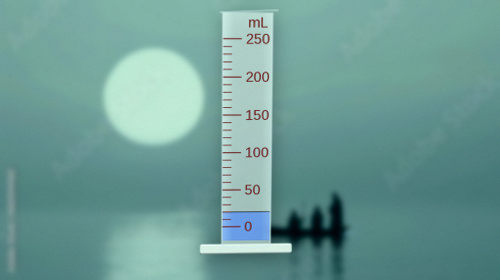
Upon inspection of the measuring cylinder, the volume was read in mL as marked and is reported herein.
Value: 20 mL
